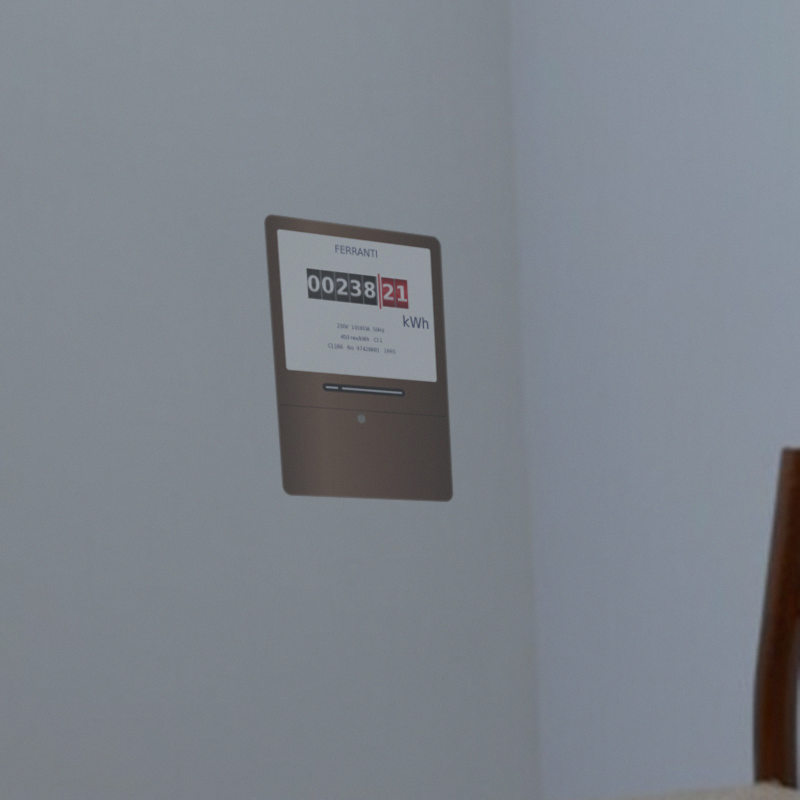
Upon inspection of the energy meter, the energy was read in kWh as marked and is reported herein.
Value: 238.21 kWh
